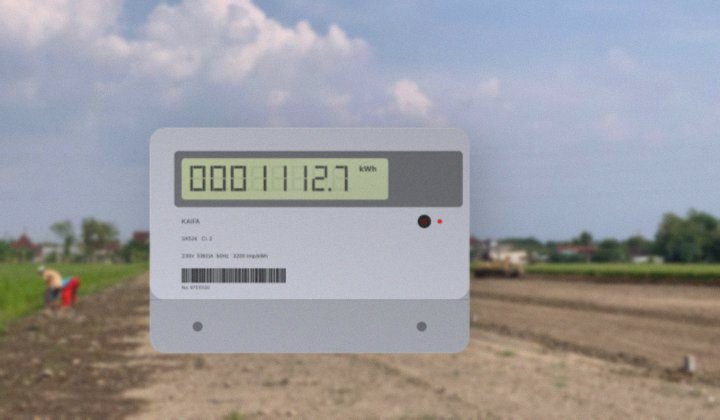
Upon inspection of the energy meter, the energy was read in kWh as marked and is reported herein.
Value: 1112.7 kWh
